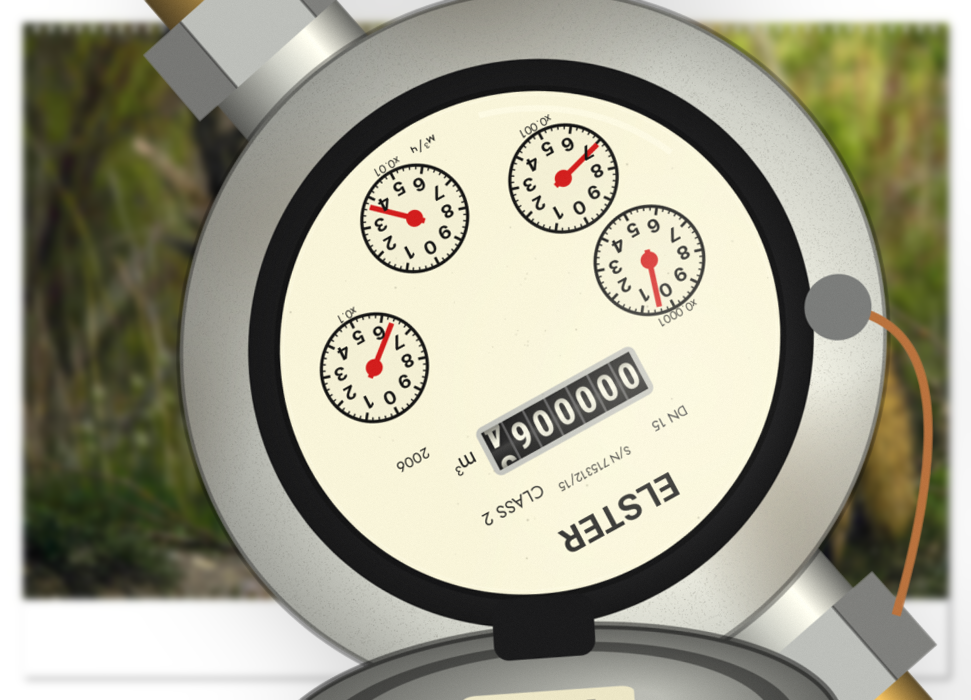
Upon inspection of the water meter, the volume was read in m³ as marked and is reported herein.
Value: 63.6370 m³
